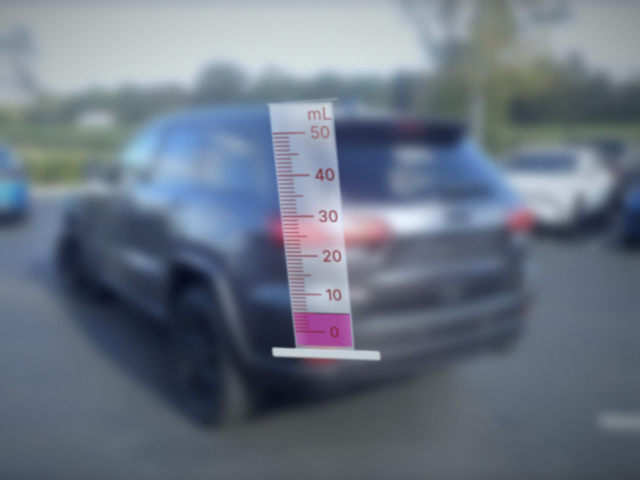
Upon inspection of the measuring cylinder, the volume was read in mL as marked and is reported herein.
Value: 5 mL
